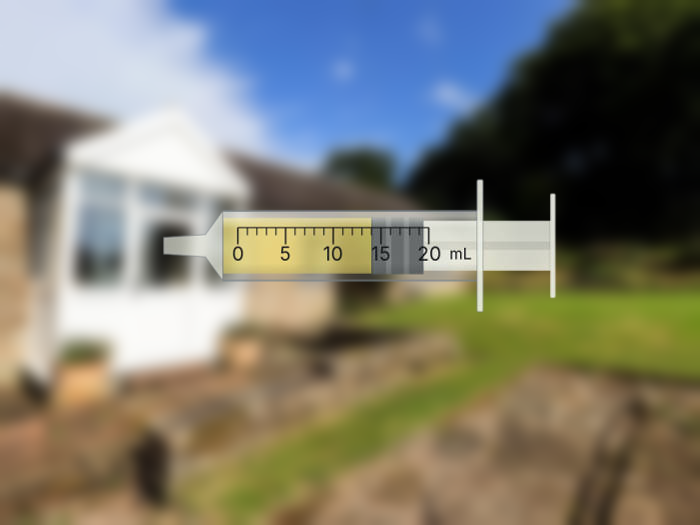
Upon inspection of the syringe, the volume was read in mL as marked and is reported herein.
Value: 14 mL
